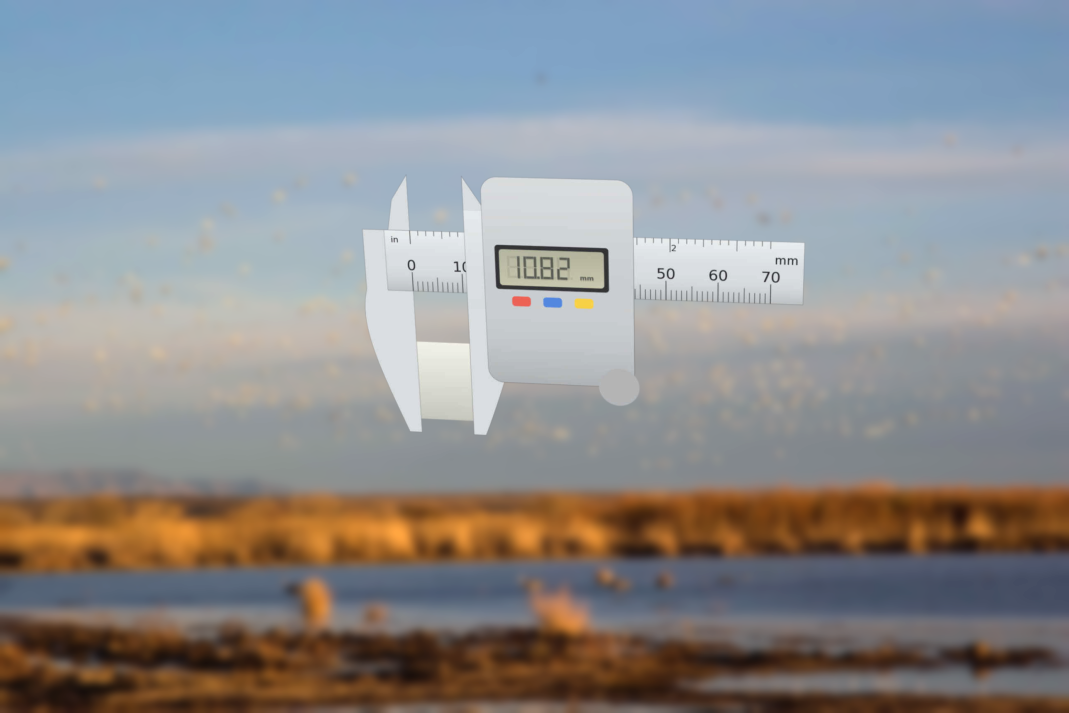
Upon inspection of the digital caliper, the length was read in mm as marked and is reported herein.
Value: 10.82 mm
